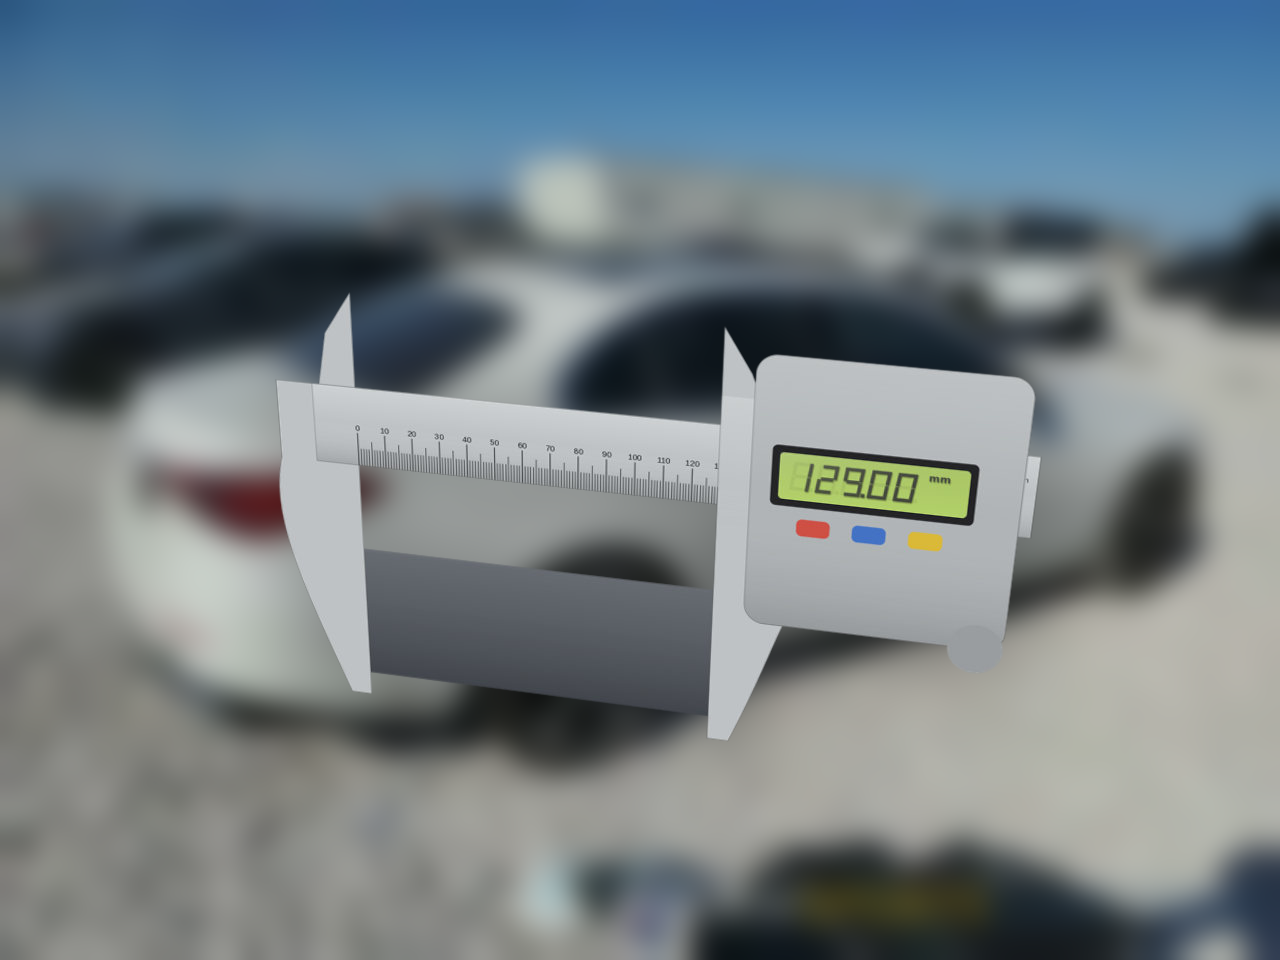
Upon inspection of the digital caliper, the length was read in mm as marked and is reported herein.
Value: 129.00 mm
